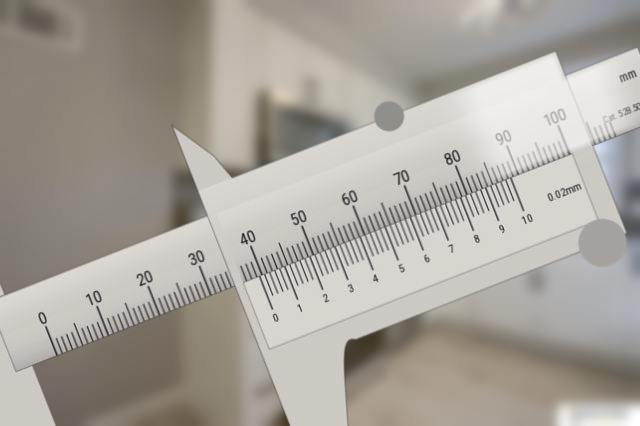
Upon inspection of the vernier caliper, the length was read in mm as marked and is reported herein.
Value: 39.5 mm
